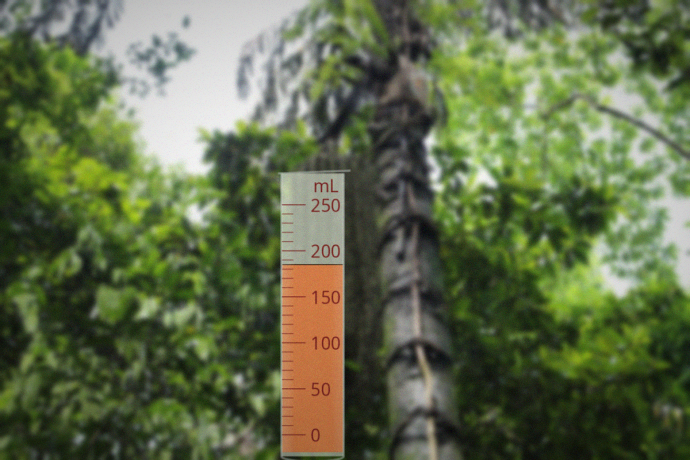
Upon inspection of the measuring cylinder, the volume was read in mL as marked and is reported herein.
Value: 185 mL
